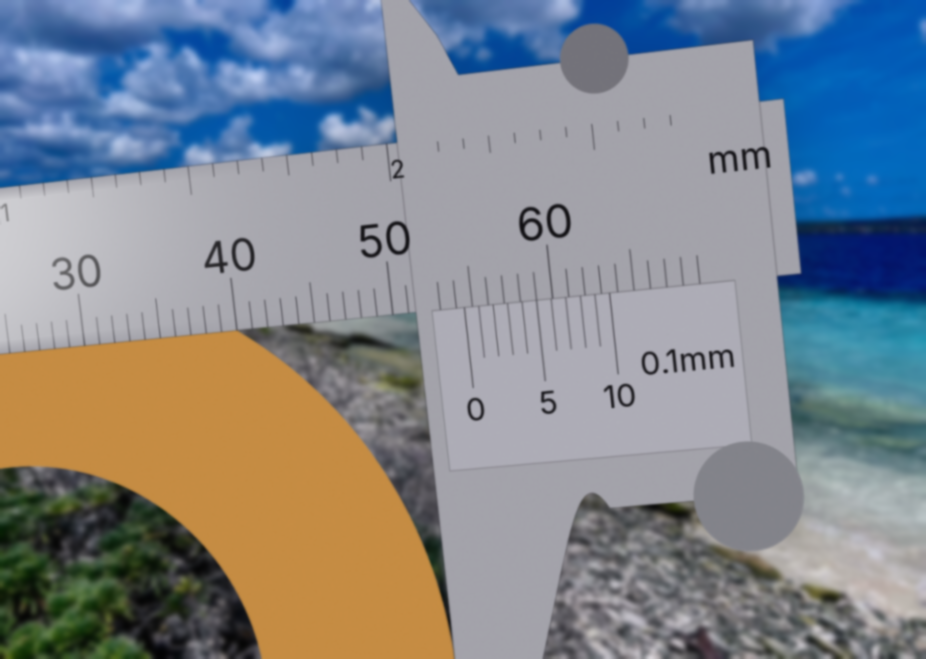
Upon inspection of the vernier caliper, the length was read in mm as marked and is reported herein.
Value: 54.5 mm
